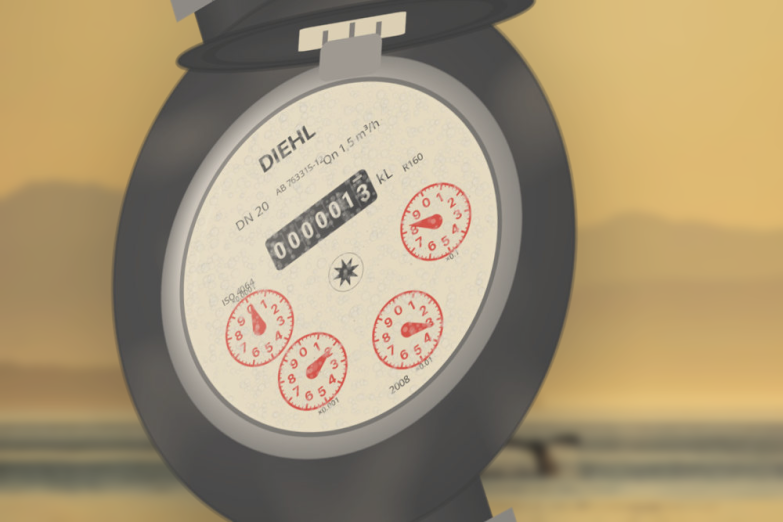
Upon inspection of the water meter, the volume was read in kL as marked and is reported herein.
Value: 12.8320 kL
